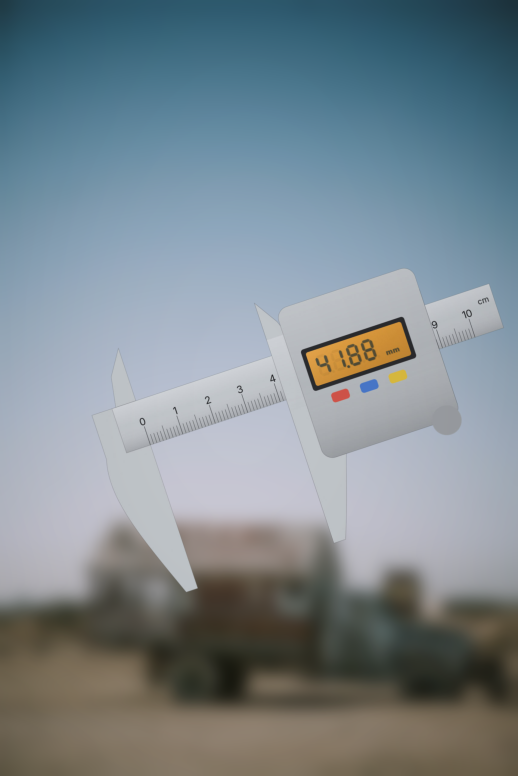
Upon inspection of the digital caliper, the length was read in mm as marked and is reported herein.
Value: 41.88 mm
